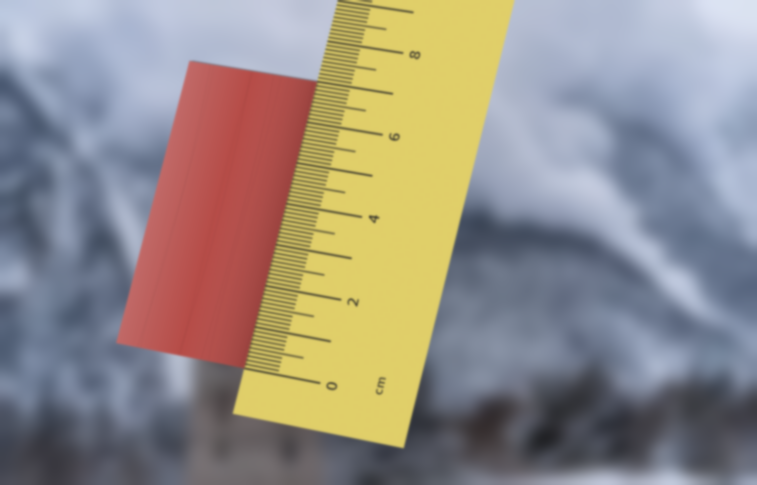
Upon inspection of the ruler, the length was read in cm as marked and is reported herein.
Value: 7 cm
